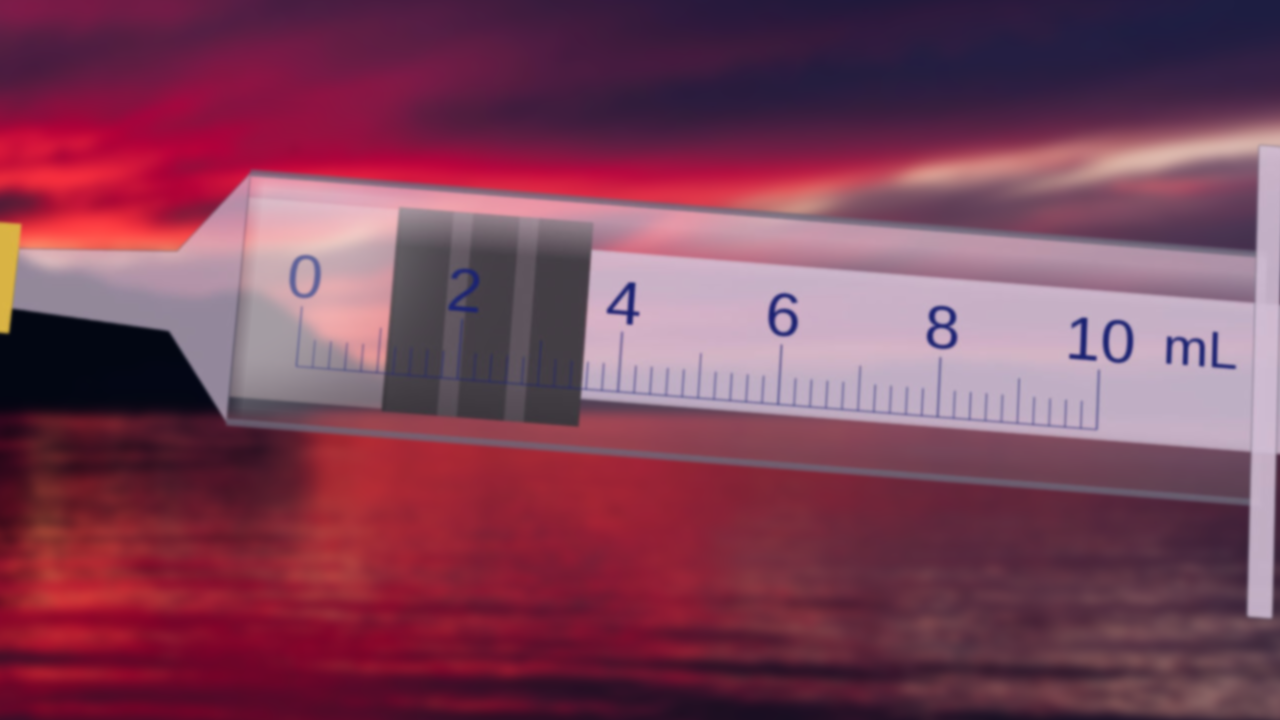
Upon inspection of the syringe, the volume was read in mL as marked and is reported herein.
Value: 1.1 mL
